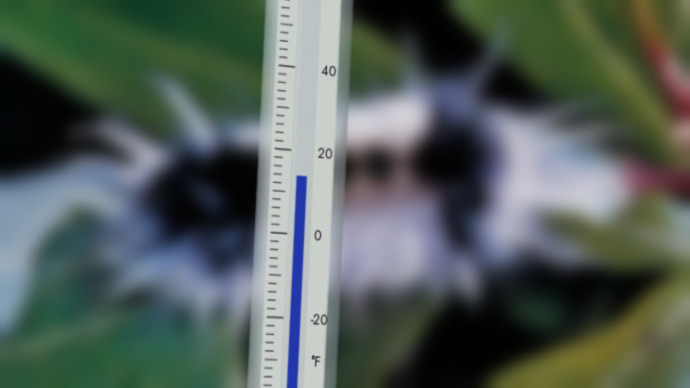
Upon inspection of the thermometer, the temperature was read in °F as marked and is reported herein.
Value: 14 °F
